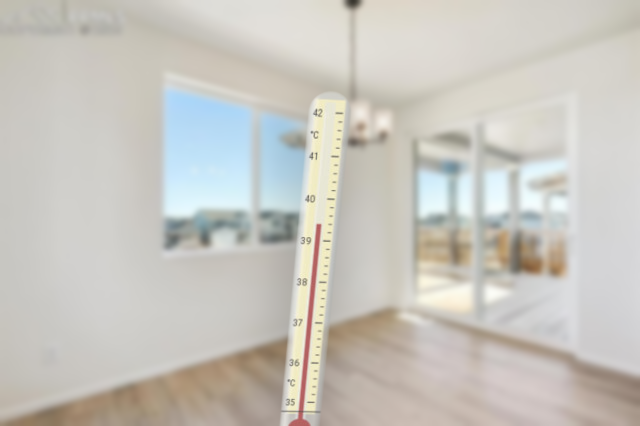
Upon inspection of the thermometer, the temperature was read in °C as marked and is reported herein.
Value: 39.4 °C
